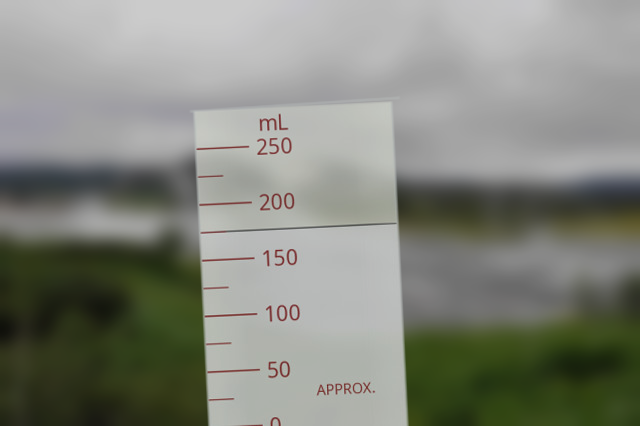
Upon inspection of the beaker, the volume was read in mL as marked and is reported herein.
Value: 175 mL
